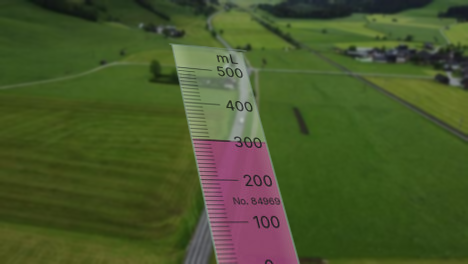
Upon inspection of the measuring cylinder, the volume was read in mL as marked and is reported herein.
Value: 300 mL
